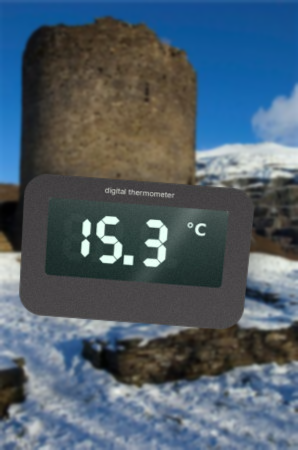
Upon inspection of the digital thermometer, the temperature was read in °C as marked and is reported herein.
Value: 15.3 °C
